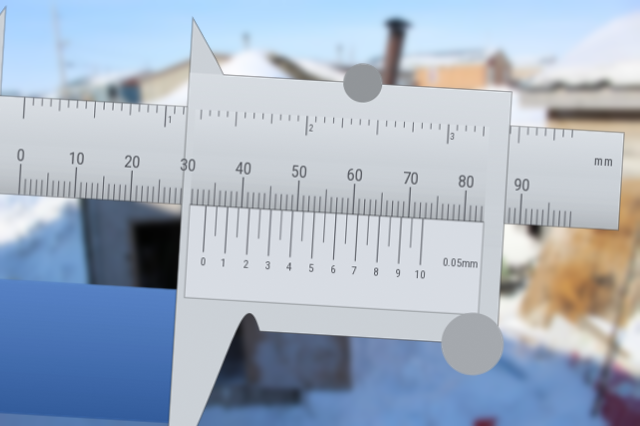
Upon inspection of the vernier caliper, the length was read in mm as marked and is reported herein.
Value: 33.6 mm
